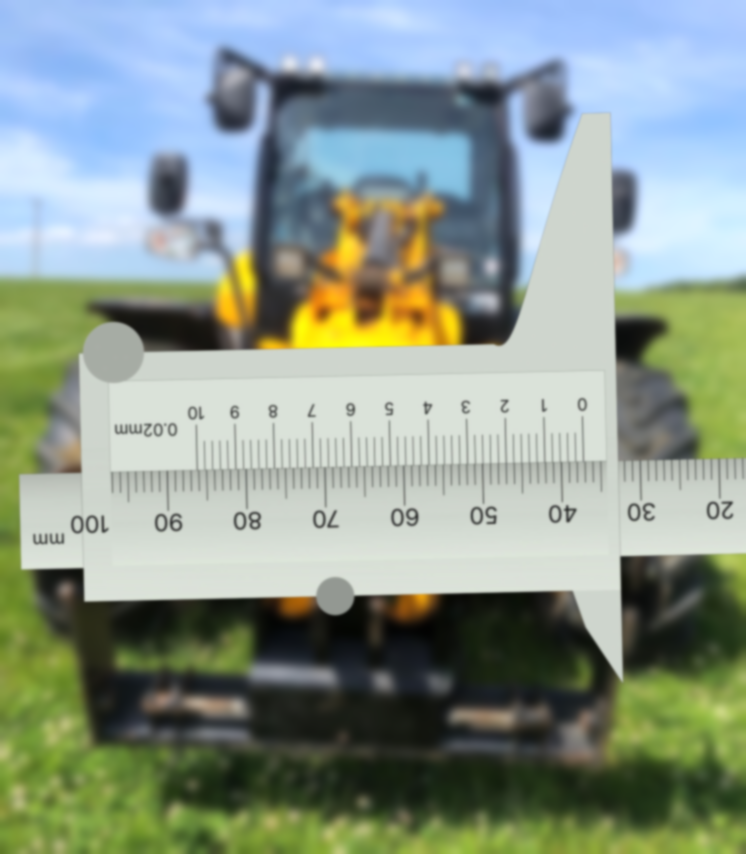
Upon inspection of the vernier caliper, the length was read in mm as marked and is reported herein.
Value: 37.2 mm
